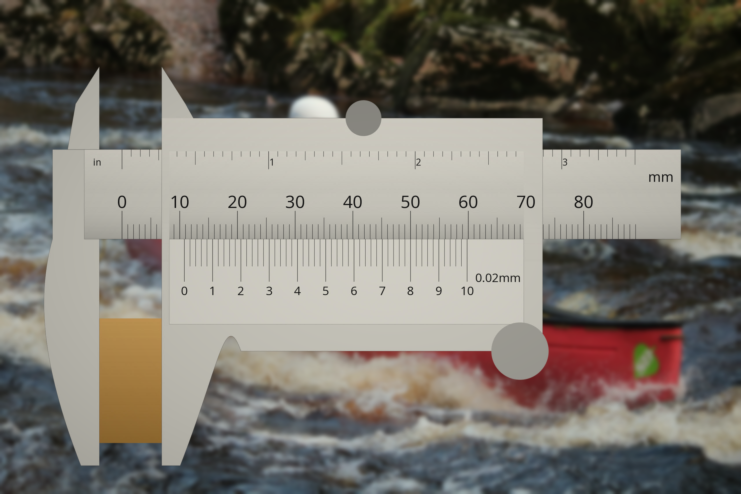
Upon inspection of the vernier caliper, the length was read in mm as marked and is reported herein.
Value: 10.8 mm
